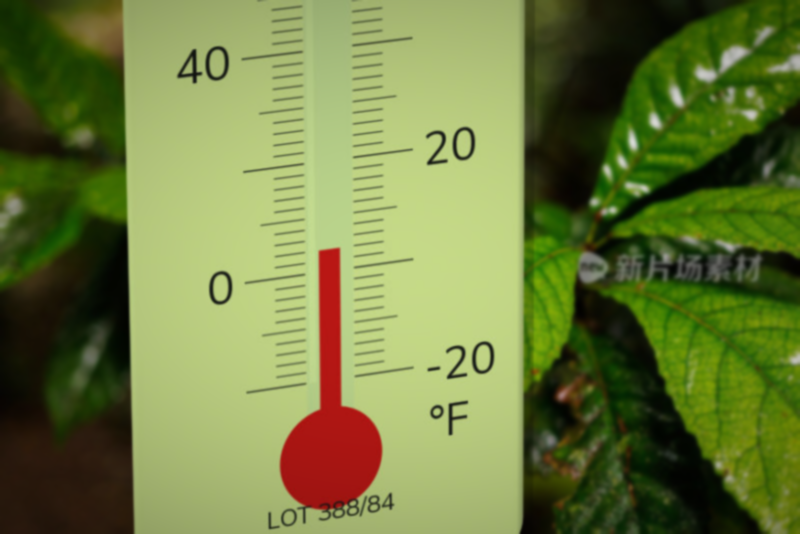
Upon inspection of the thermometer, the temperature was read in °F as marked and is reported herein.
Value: 4 °F
